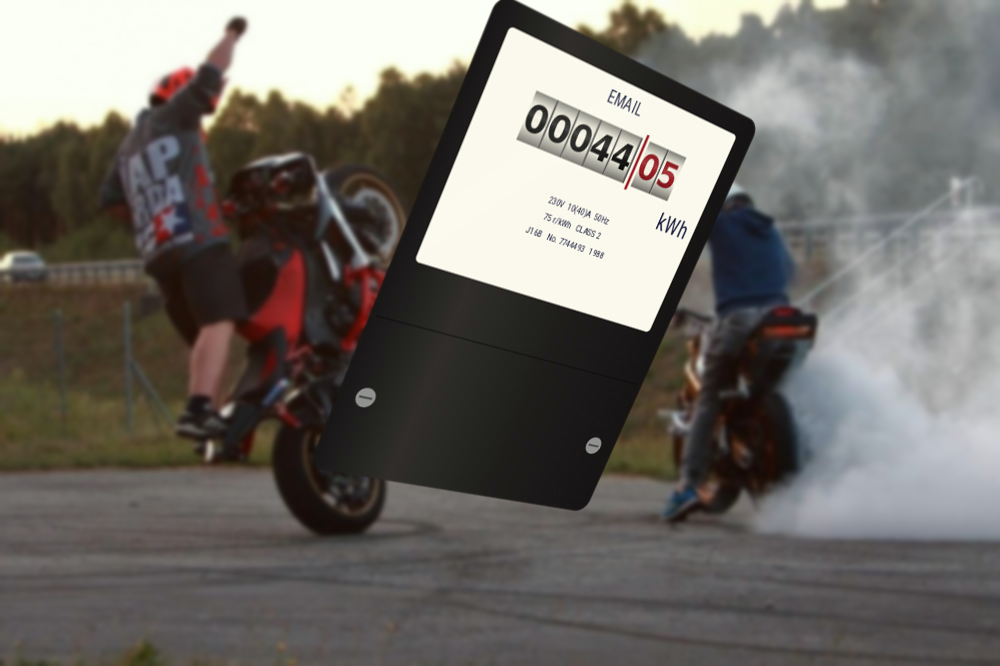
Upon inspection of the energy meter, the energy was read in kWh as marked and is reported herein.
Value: 44.05 kWh
